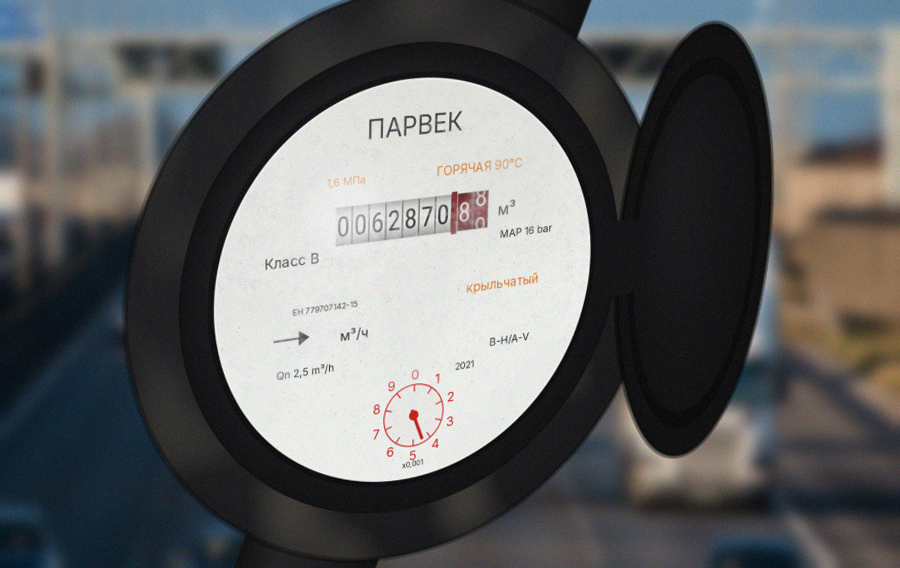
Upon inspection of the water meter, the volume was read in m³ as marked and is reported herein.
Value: 62870.884 m³
